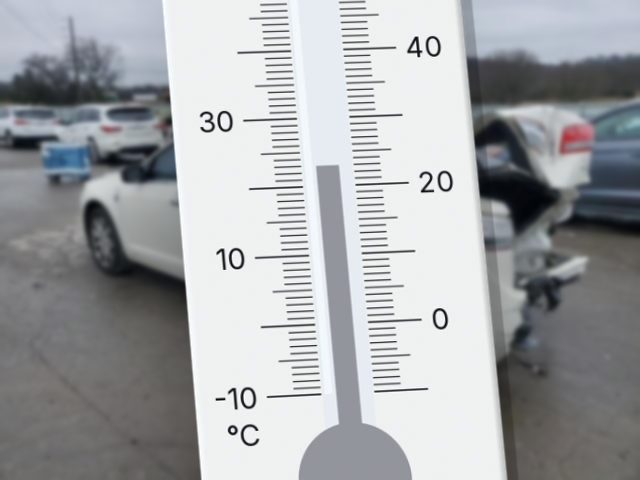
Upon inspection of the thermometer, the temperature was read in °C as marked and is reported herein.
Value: 23 °C
